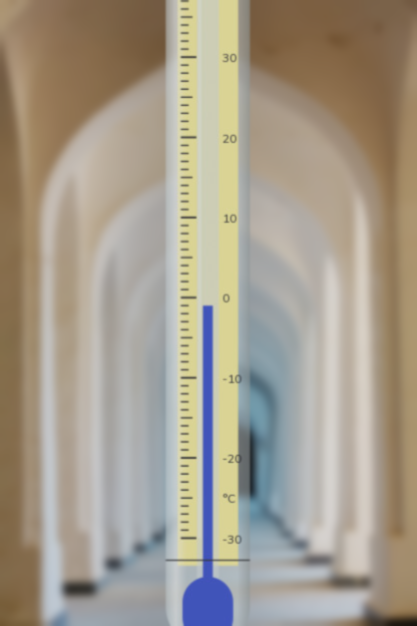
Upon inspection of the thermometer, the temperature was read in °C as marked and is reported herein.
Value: -1 °C
